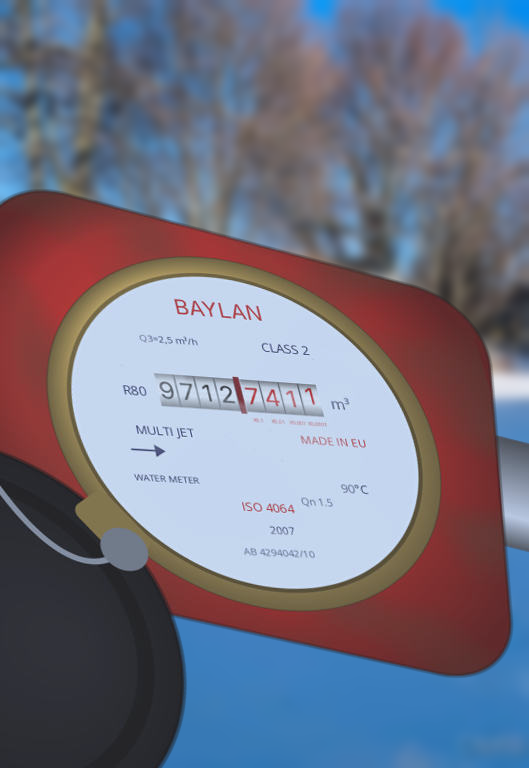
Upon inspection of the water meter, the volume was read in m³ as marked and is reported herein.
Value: 9712.7411 m³
